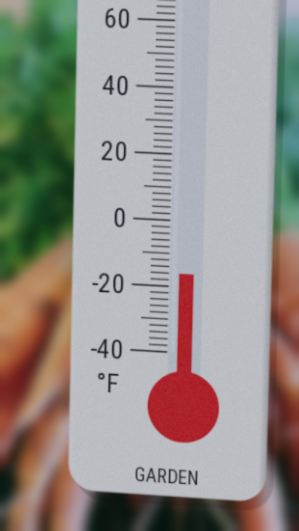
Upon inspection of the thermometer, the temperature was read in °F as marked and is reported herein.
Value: -16 °F
